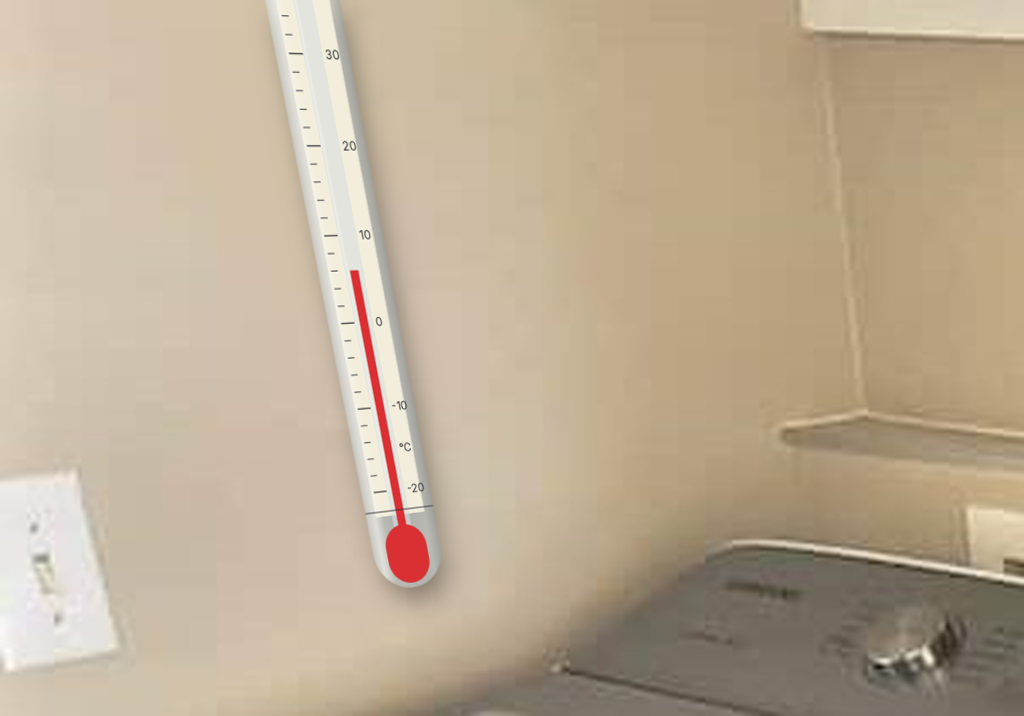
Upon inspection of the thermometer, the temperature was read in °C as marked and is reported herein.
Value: 6 °C
